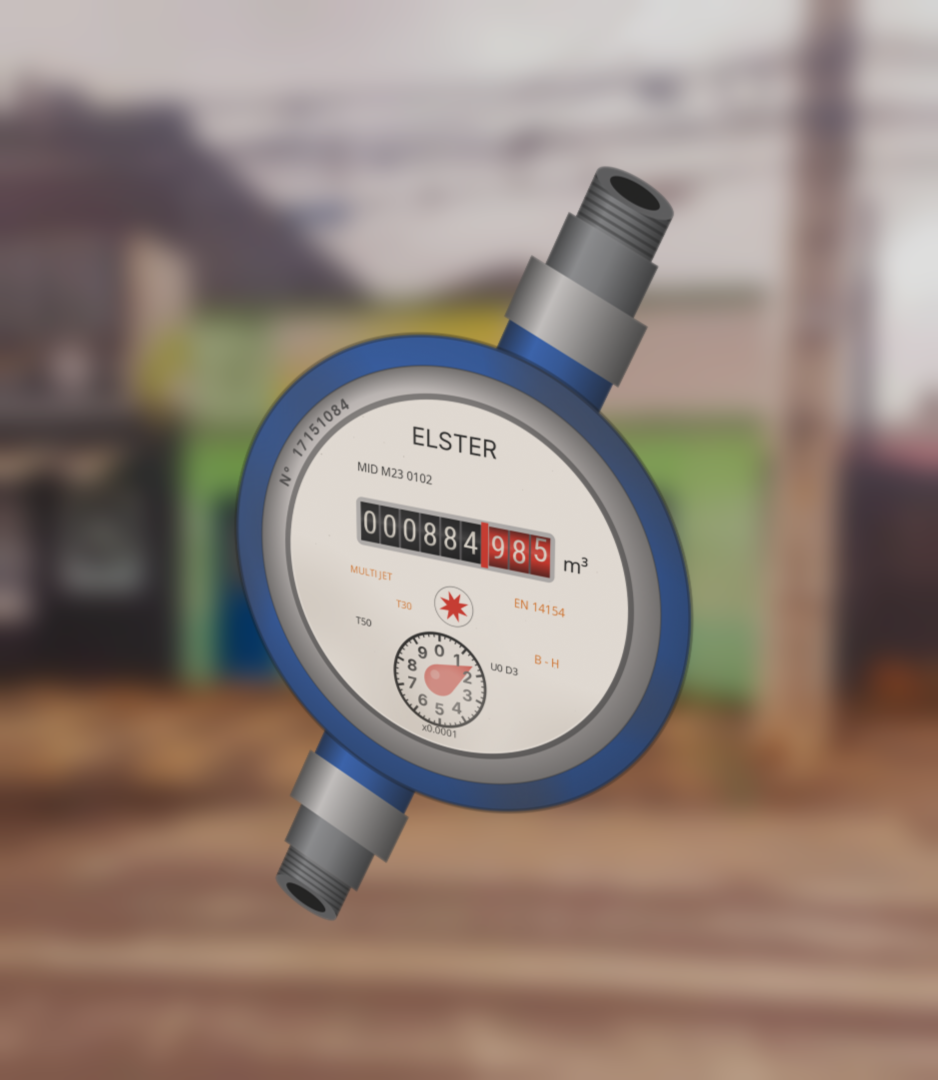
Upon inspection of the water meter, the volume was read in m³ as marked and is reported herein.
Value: 884.9851 m³
